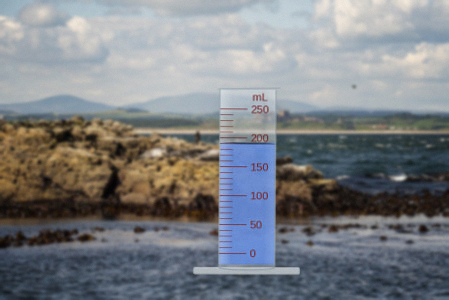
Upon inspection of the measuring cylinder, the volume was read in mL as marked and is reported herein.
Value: 190 mL
